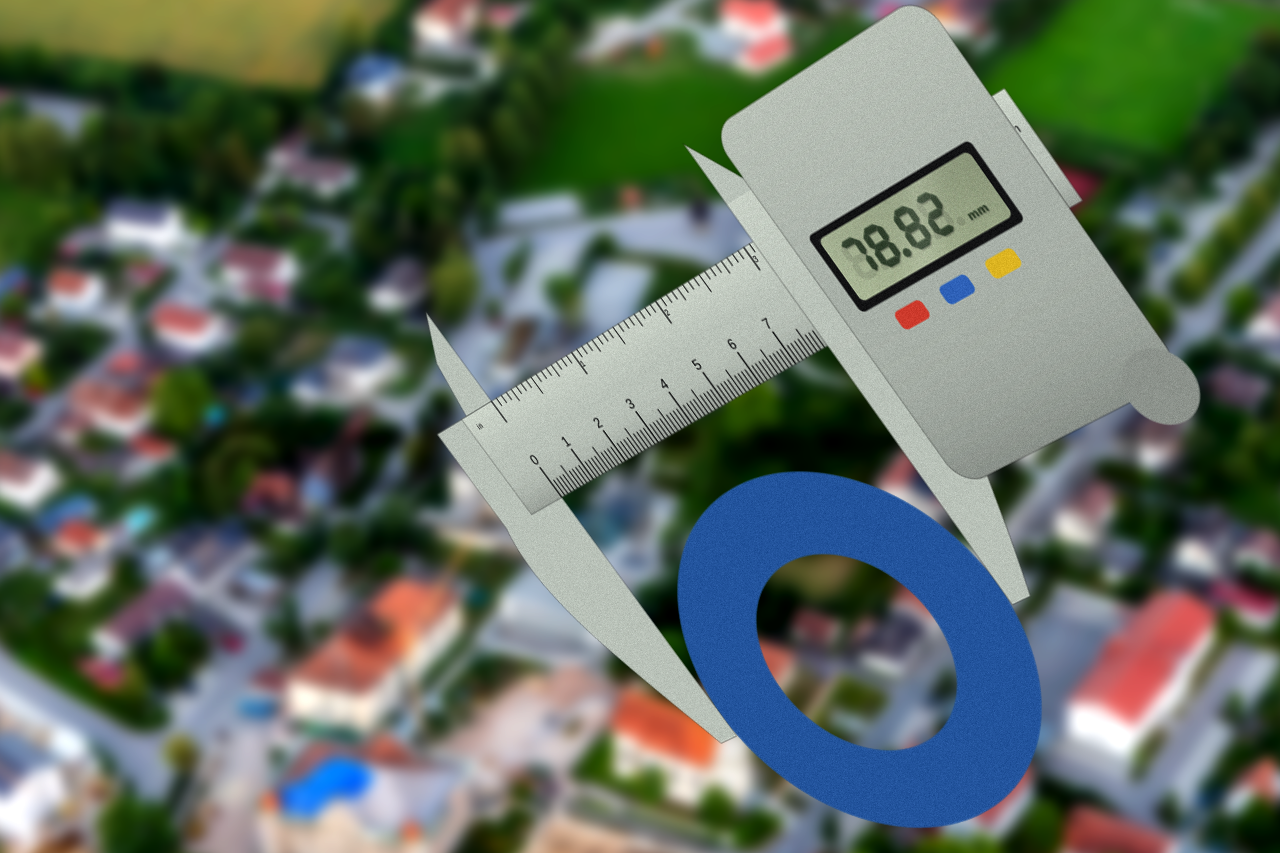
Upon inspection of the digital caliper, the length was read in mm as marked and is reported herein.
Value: 78.82 mm
